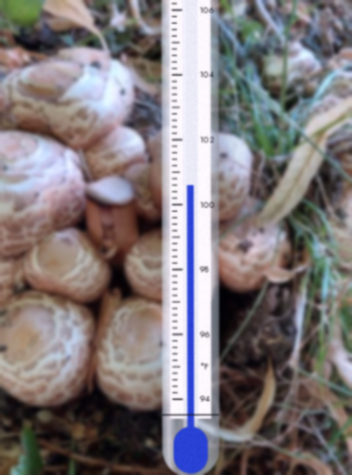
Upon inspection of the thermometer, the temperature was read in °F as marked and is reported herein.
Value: 100.6 °F
